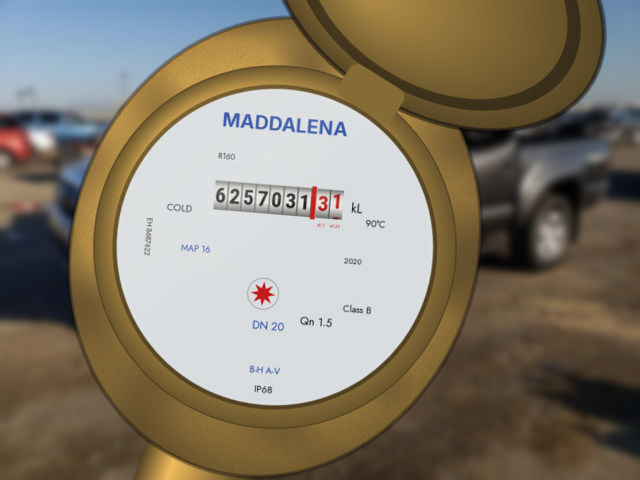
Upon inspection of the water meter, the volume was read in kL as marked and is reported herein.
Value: 6257031.31 kL
